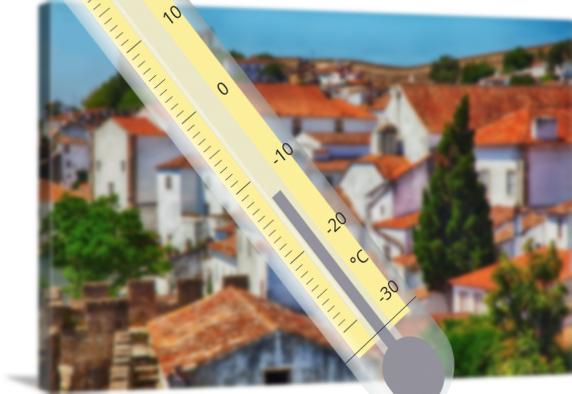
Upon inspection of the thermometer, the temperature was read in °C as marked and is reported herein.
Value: -13 °C
